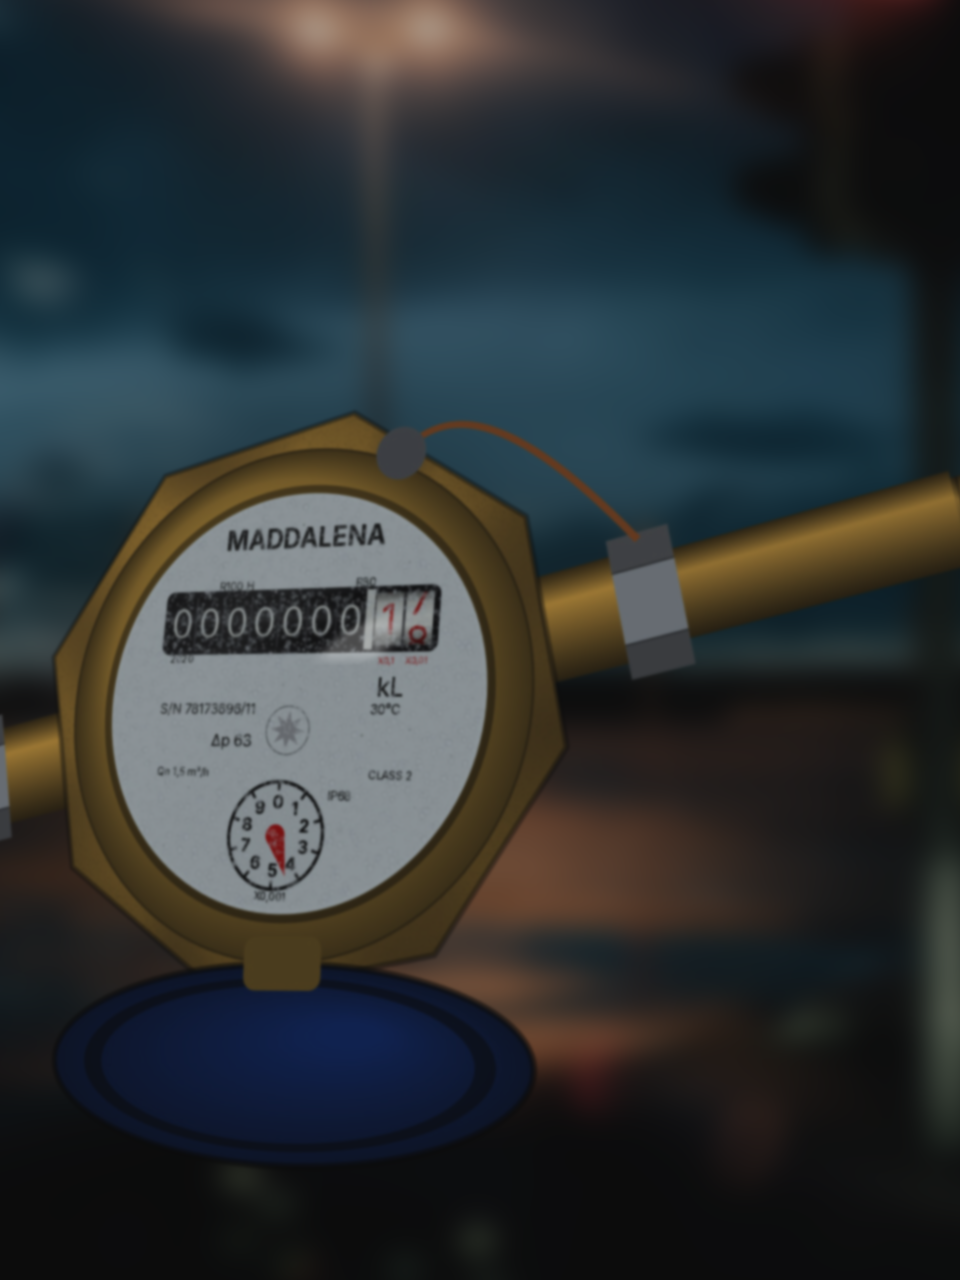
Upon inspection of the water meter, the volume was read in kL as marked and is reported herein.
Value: 0.174 kL
